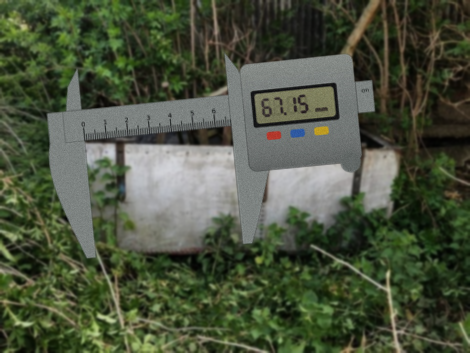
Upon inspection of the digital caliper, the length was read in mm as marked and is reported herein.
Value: 67.15 mm
